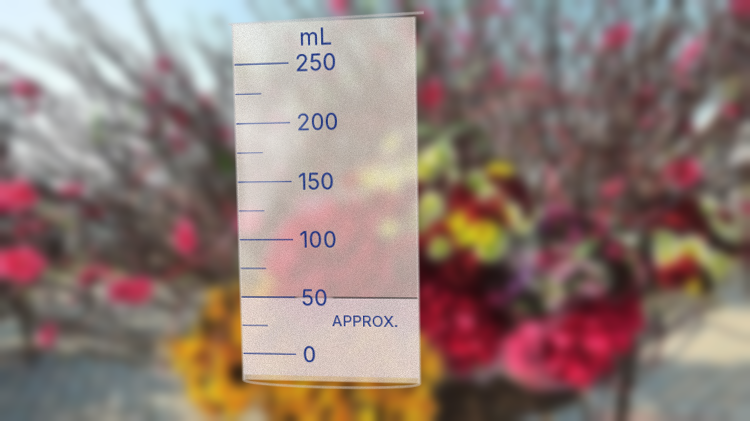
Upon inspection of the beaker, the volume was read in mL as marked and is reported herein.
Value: 50 mL
